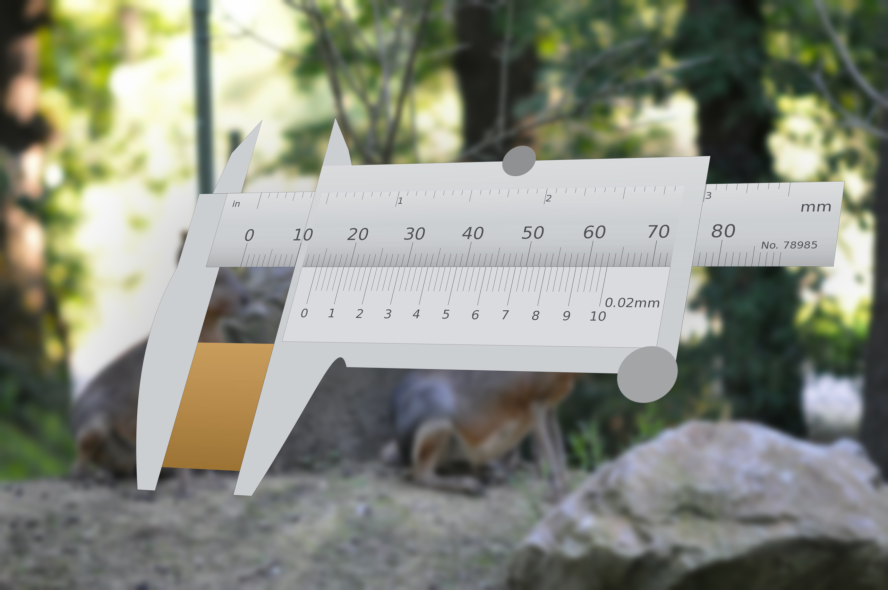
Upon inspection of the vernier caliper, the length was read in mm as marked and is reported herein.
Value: 14.0 mm
